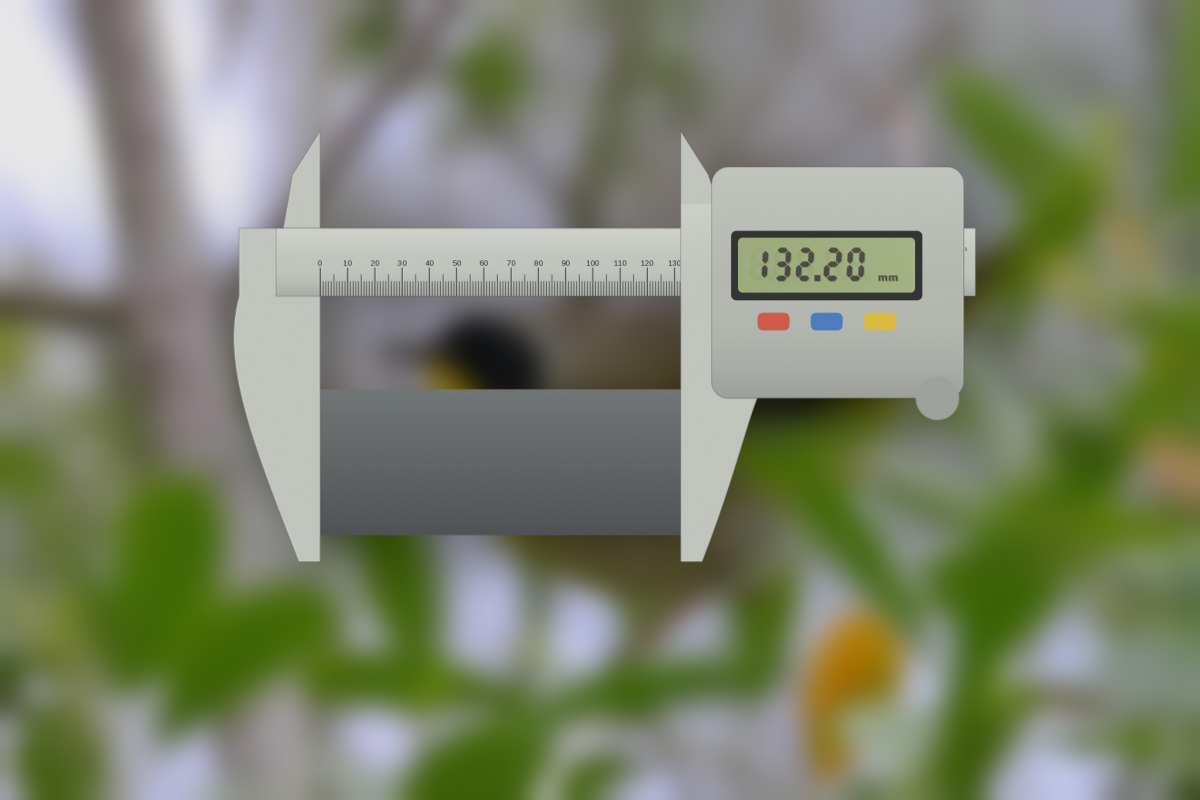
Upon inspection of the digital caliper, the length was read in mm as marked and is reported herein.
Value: 132.20 mm
